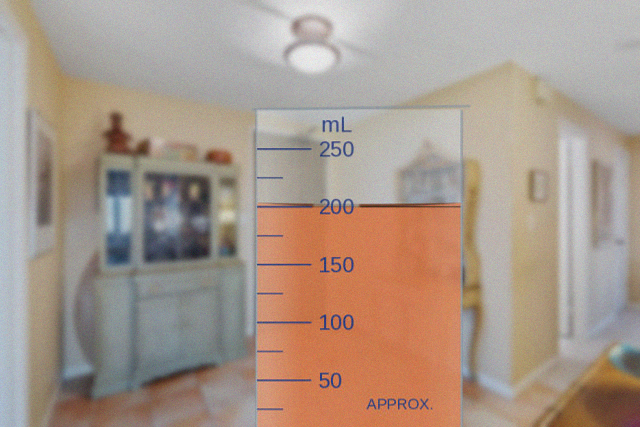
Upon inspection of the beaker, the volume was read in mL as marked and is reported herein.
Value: 200 mL
